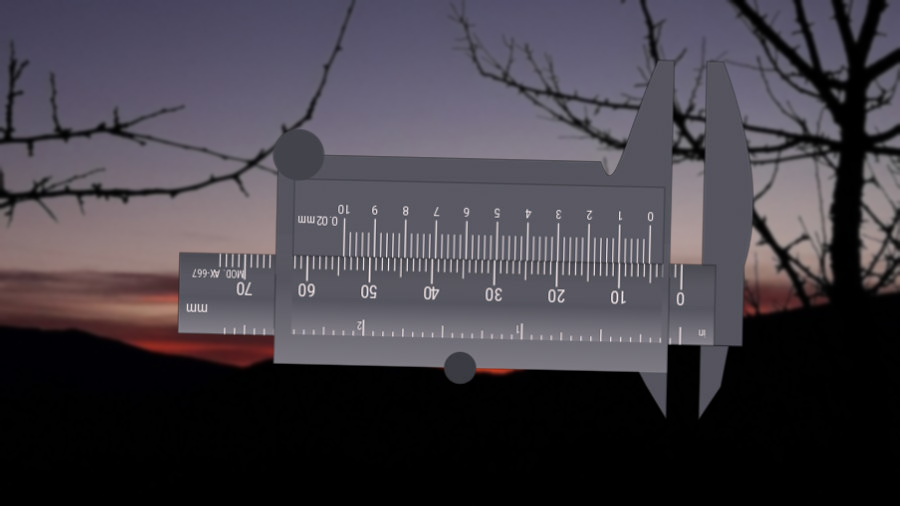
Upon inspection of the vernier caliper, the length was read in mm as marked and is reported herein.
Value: 5.2 mm
